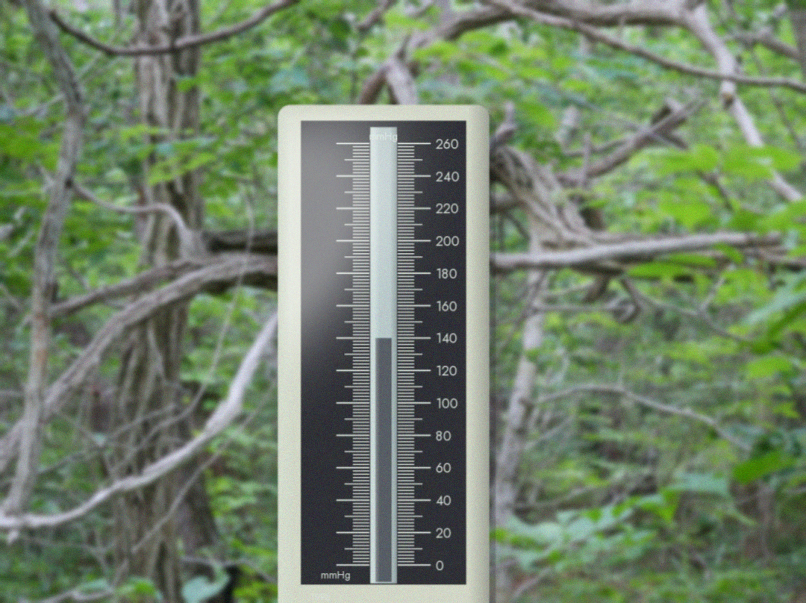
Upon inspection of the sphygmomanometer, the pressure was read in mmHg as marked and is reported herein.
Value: 140 mmHg
